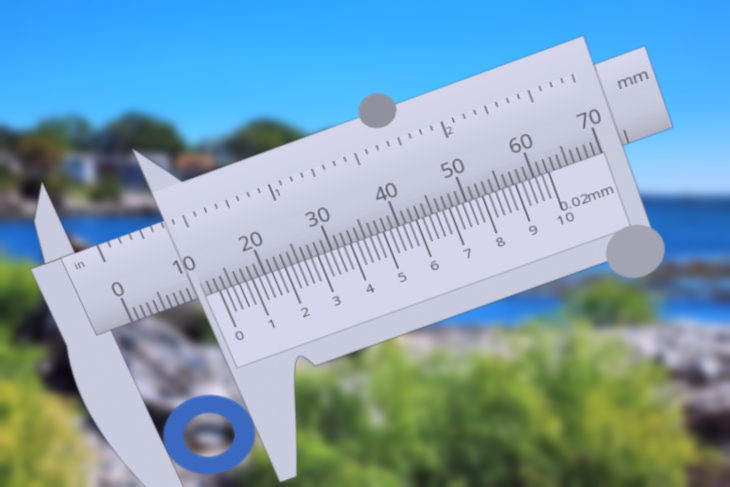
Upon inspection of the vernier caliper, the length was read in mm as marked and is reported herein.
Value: 13.2 mm
